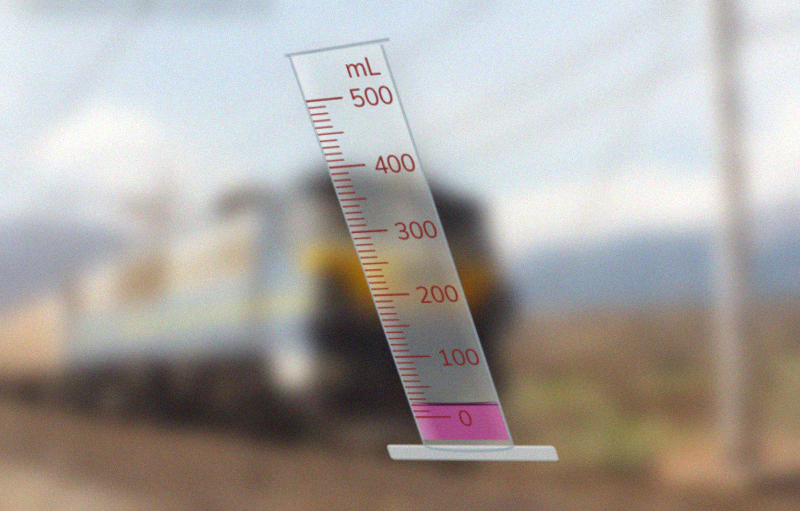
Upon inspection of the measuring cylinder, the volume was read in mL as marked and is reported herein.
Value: 20 mL
